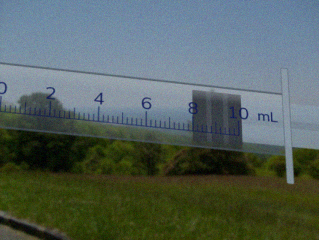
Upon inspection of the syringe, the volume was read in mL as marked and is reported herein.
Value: 8 mL
